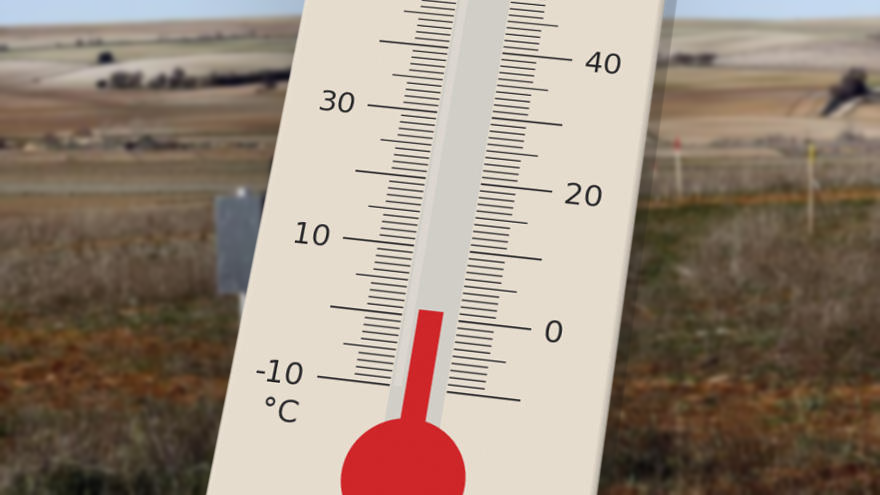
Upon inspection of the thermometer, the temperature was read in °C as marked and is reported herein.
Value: 1 °C
